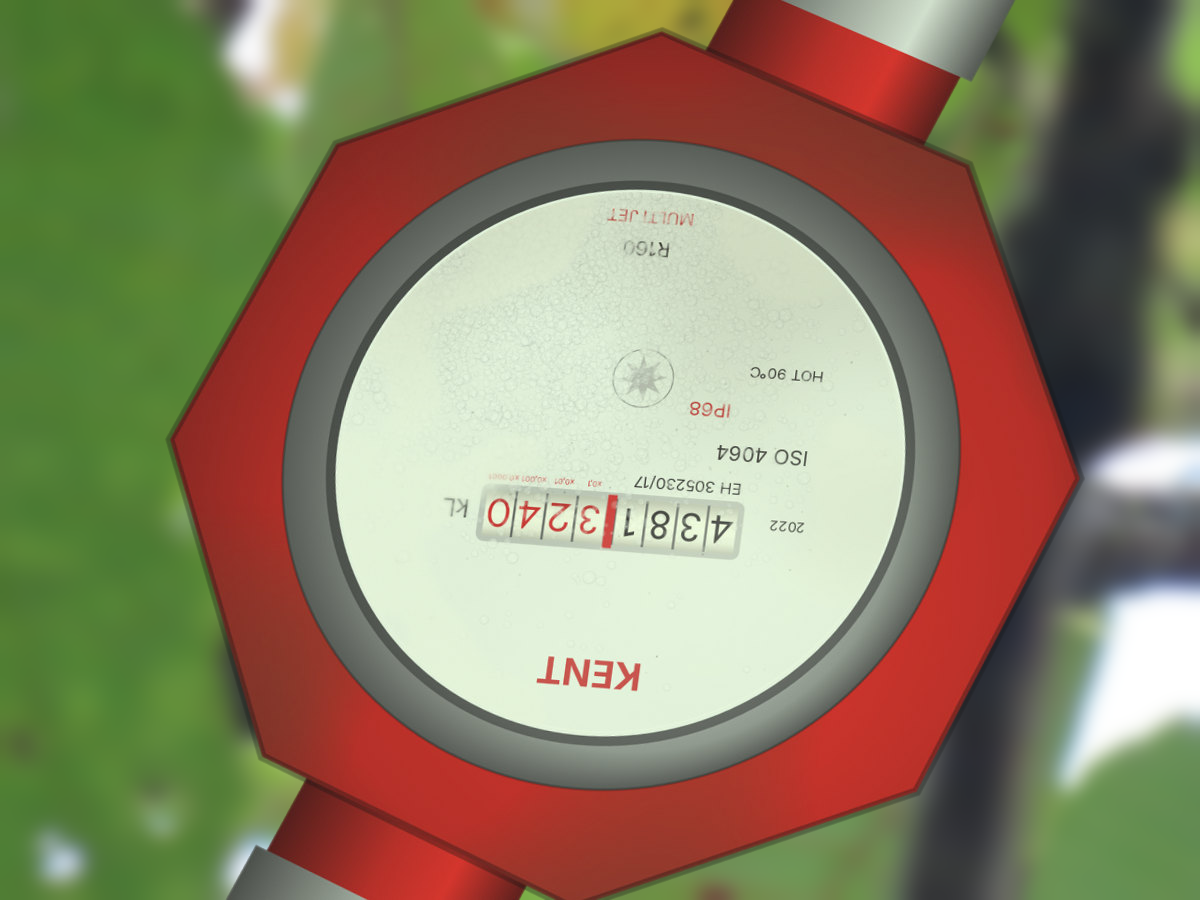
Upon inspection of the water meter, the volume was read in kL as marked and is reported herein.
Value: 4381.3240 kL
